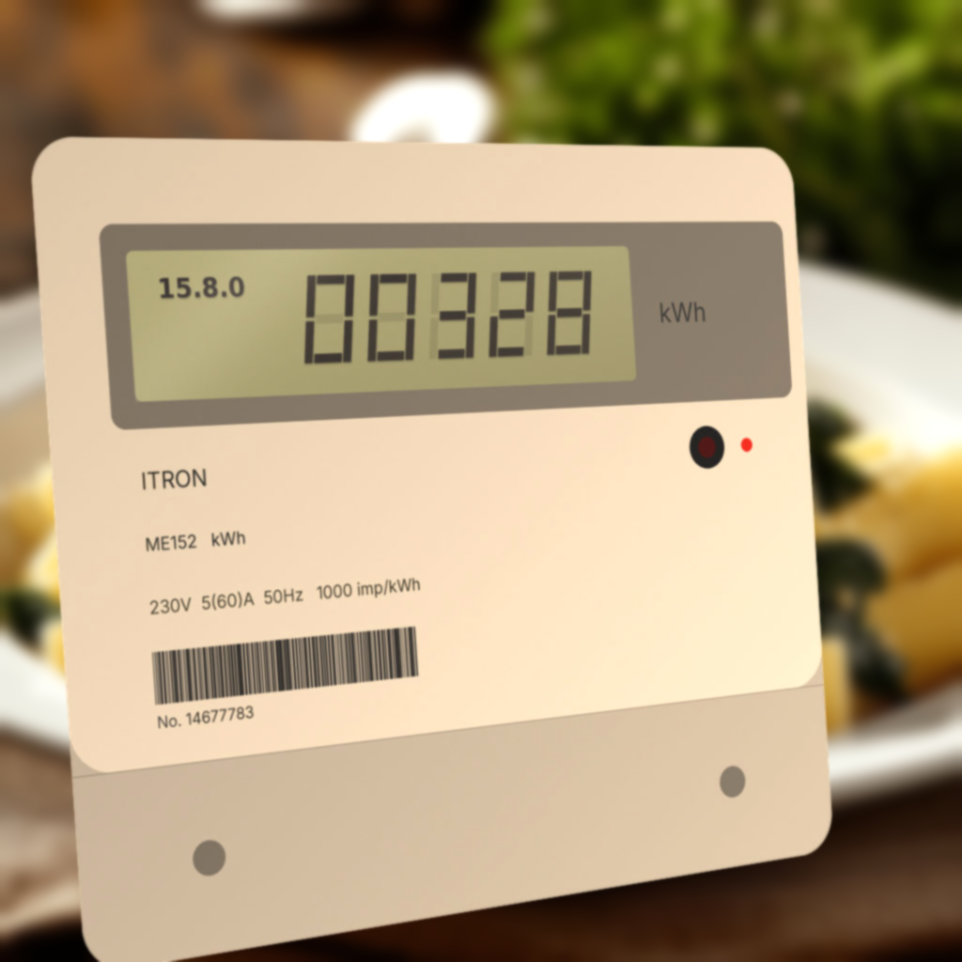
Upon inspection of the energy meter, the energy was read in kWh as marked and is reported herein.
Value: 328 kWh
